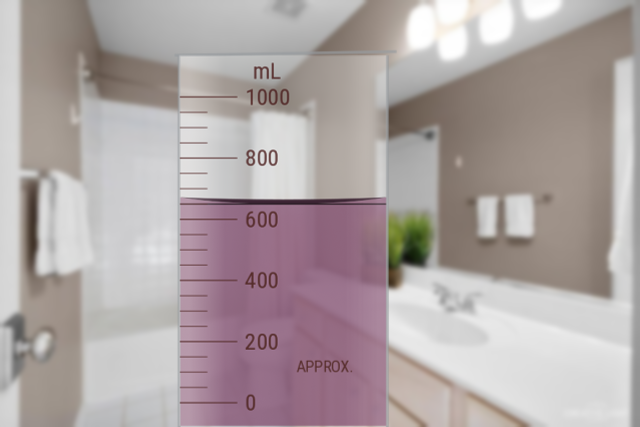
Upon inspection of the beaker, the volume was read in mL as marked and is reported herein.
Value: 650 mL
